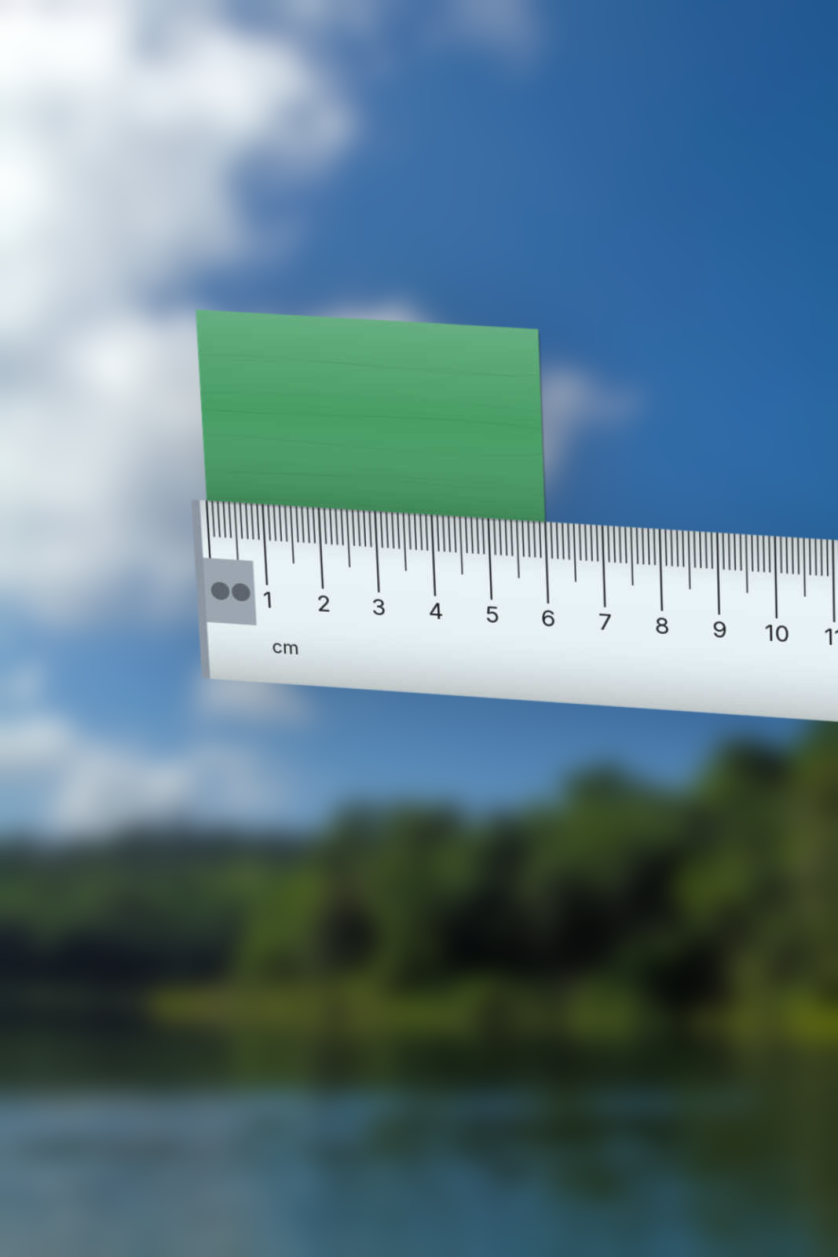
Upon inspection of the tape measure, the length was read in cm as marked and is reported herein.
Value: 6 cm
